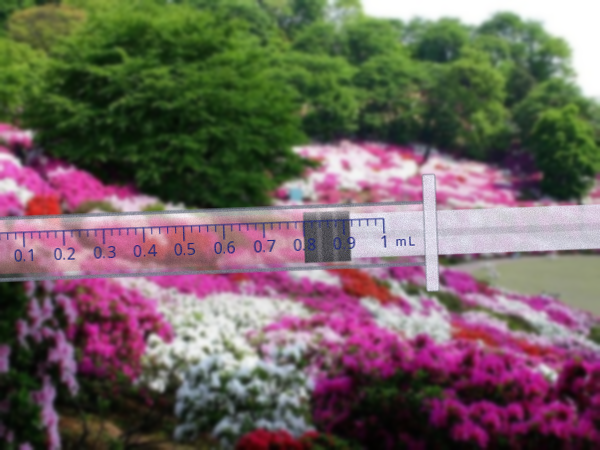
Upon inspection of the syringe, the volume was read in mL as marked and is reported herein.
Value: 0.8 mL
